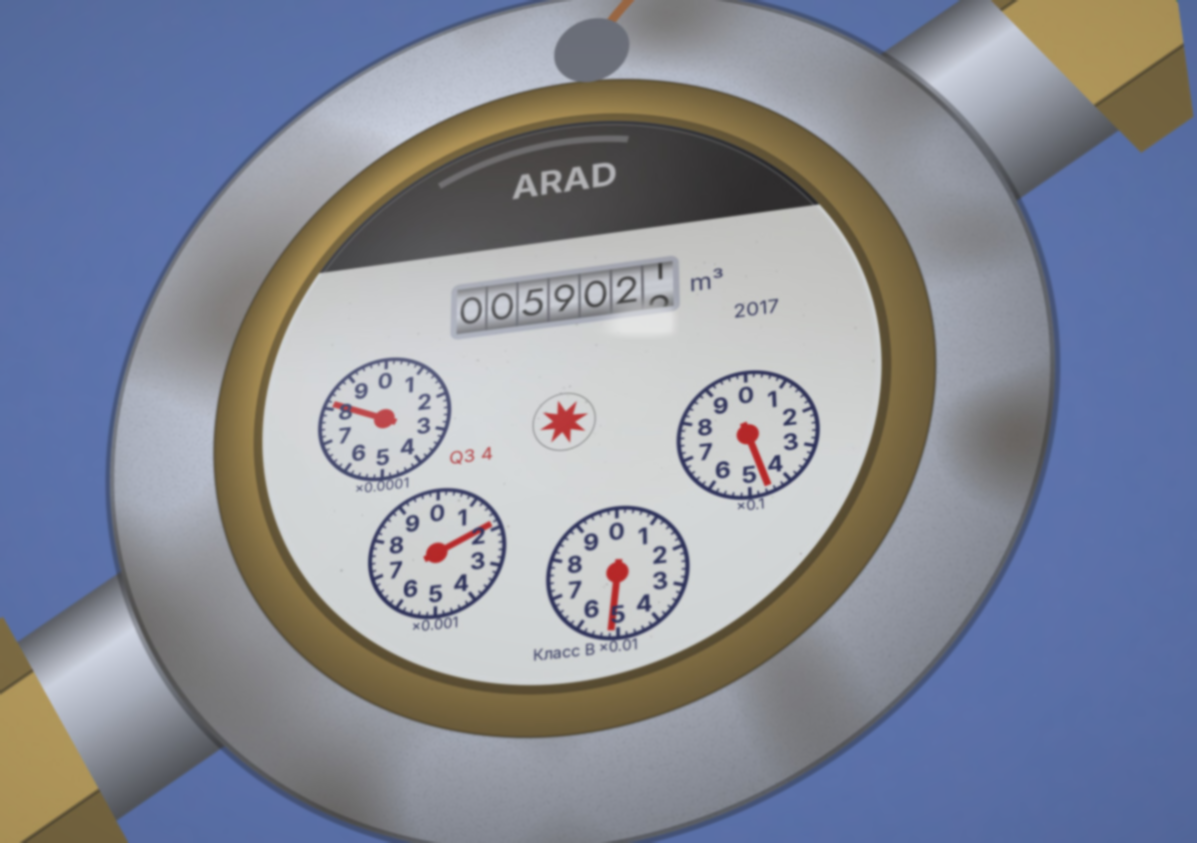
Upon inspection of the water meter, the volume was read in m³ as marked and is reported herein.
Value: 59021.4518 m³
